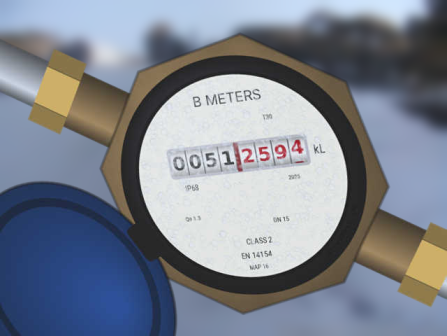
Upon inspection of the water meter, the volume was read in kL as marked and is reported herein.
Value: 51.2594 kL
